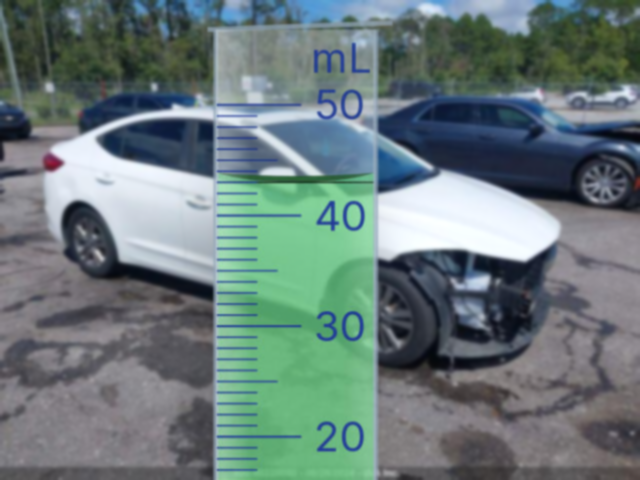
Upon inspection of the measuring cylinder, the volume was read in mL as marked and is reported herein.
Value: 43 mL
